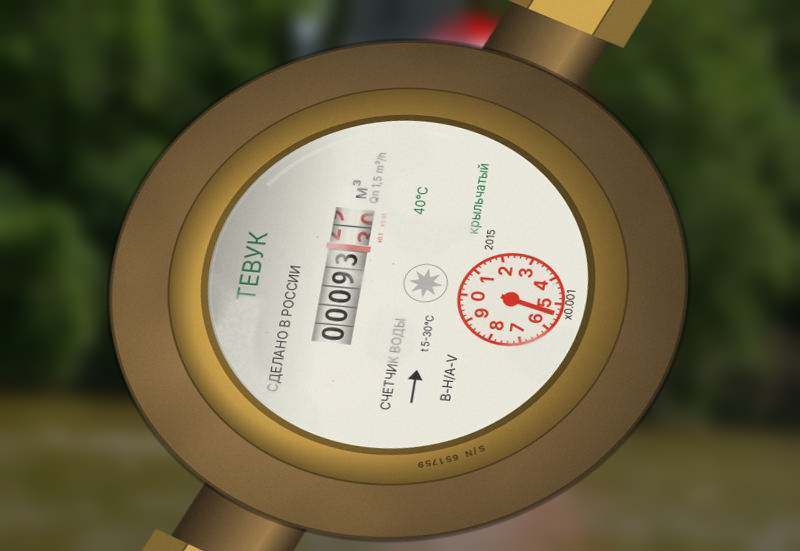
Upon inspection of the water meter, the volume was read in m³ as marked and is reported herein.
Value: 93.295 m³
